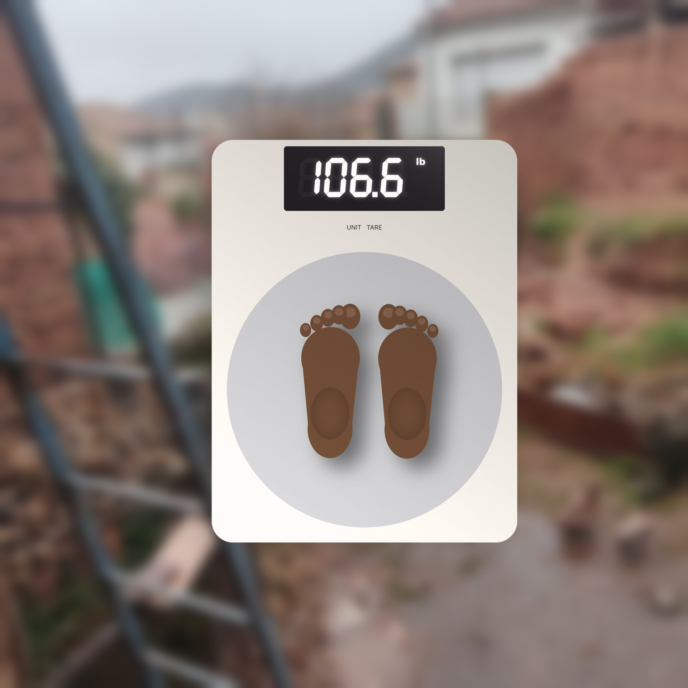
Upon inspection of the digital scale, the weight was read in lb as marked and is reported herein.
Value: 106.6 lb
